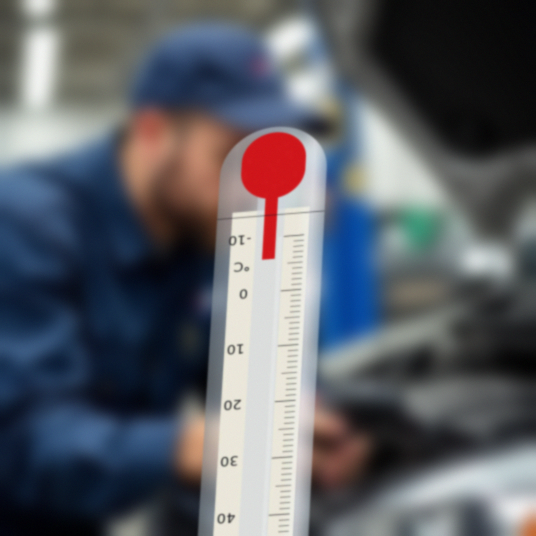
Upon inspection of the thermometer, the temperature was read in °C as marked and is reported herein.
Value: -6 °C
